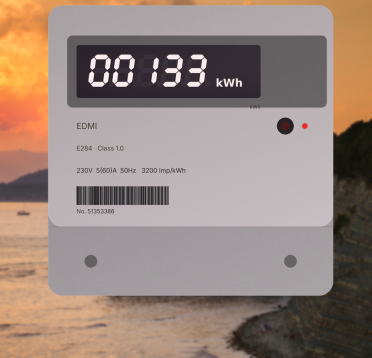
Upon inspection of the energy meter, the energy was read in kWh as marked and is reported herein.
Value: 133 kWh
